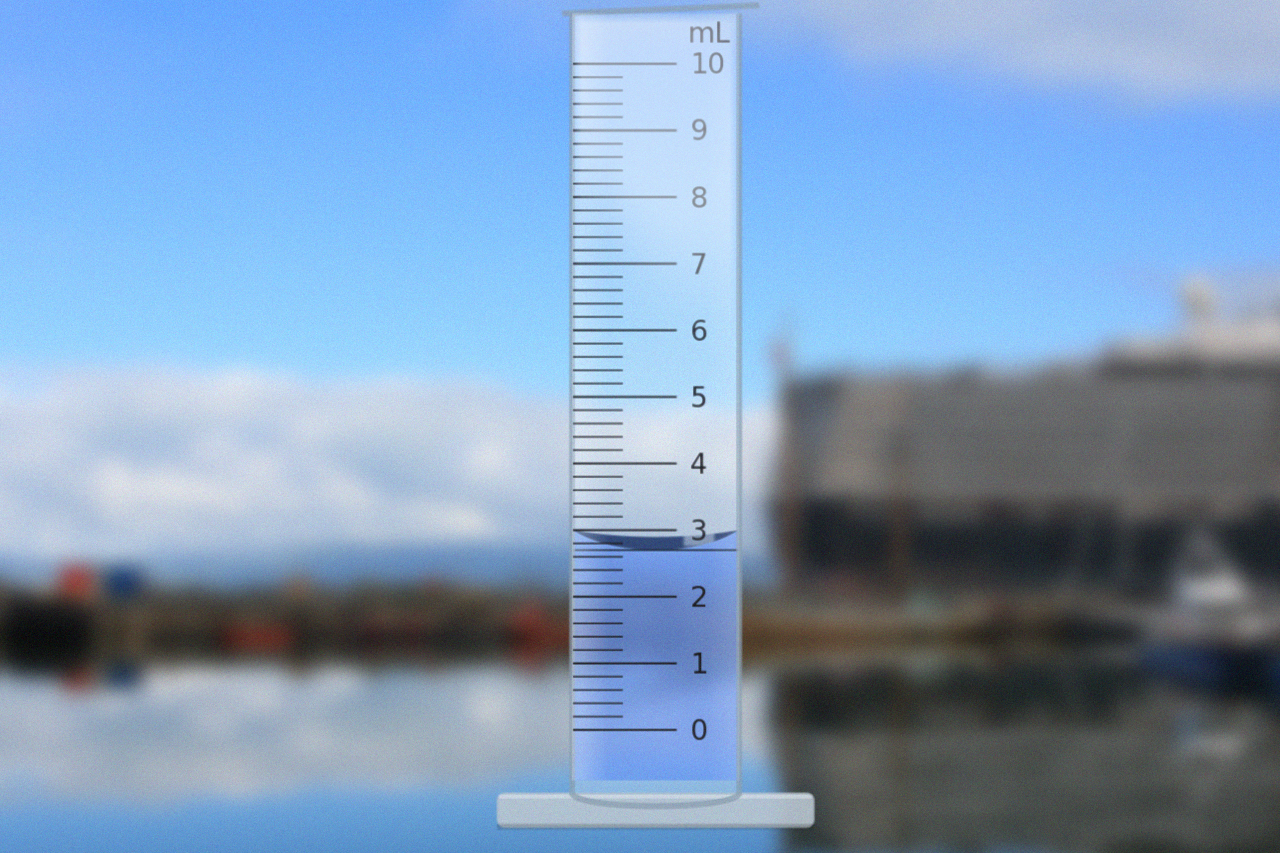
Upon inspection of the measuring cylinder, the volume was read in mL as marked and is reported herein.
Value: 2.7 mL
